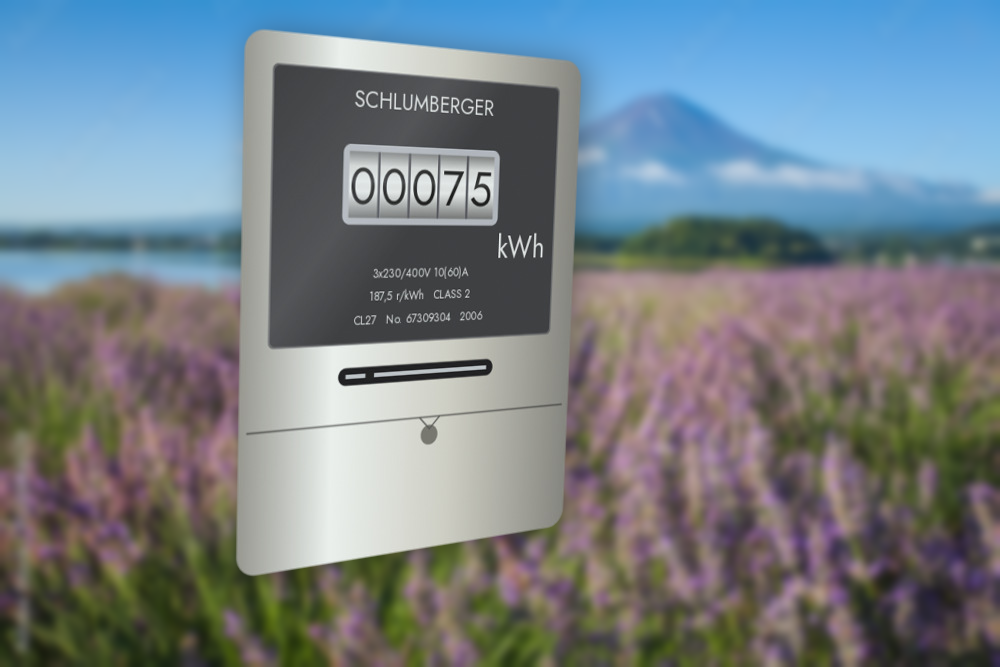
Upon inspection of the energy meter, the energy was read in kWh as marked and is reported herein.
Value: 75 kWh
